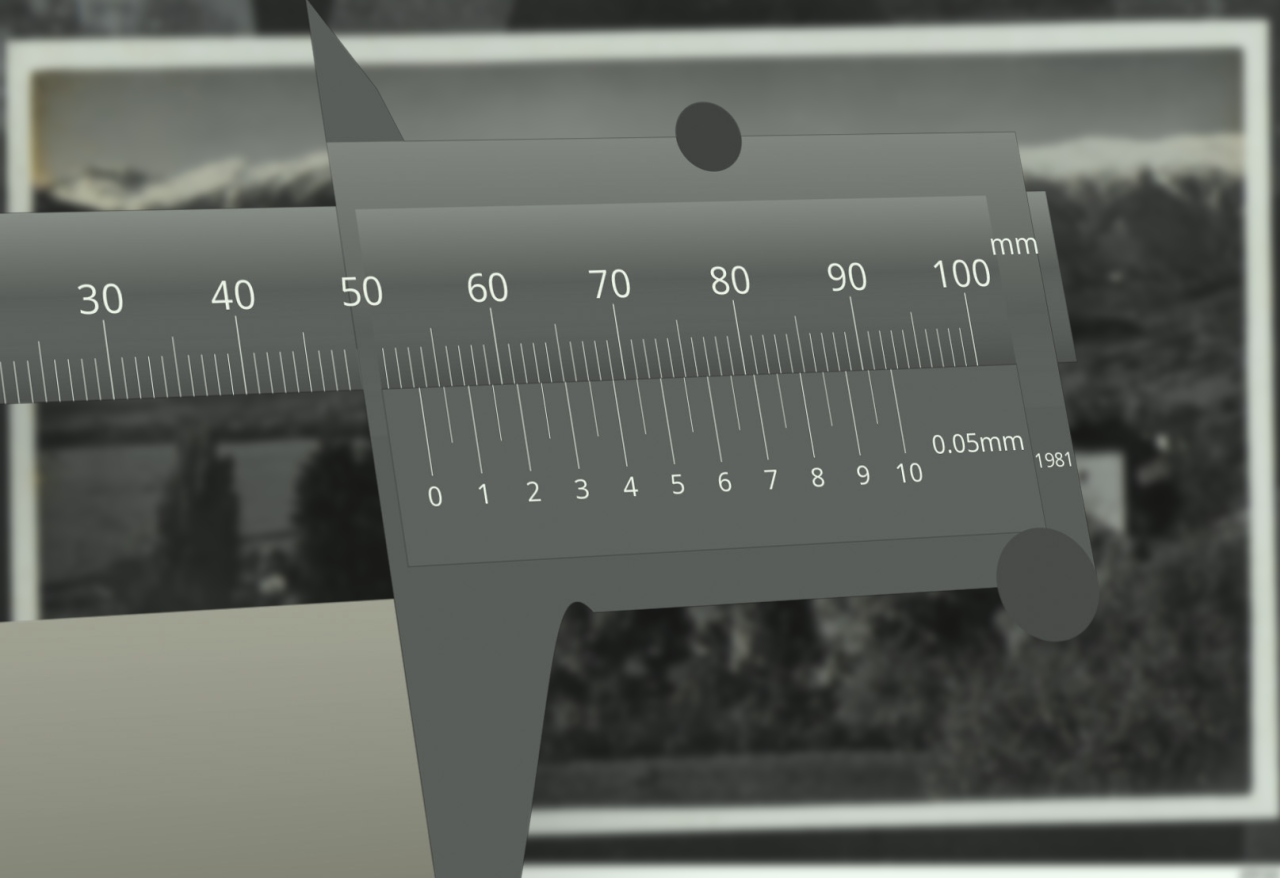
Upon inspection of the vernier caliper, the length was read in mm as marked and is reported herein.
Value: 53.4 mm
